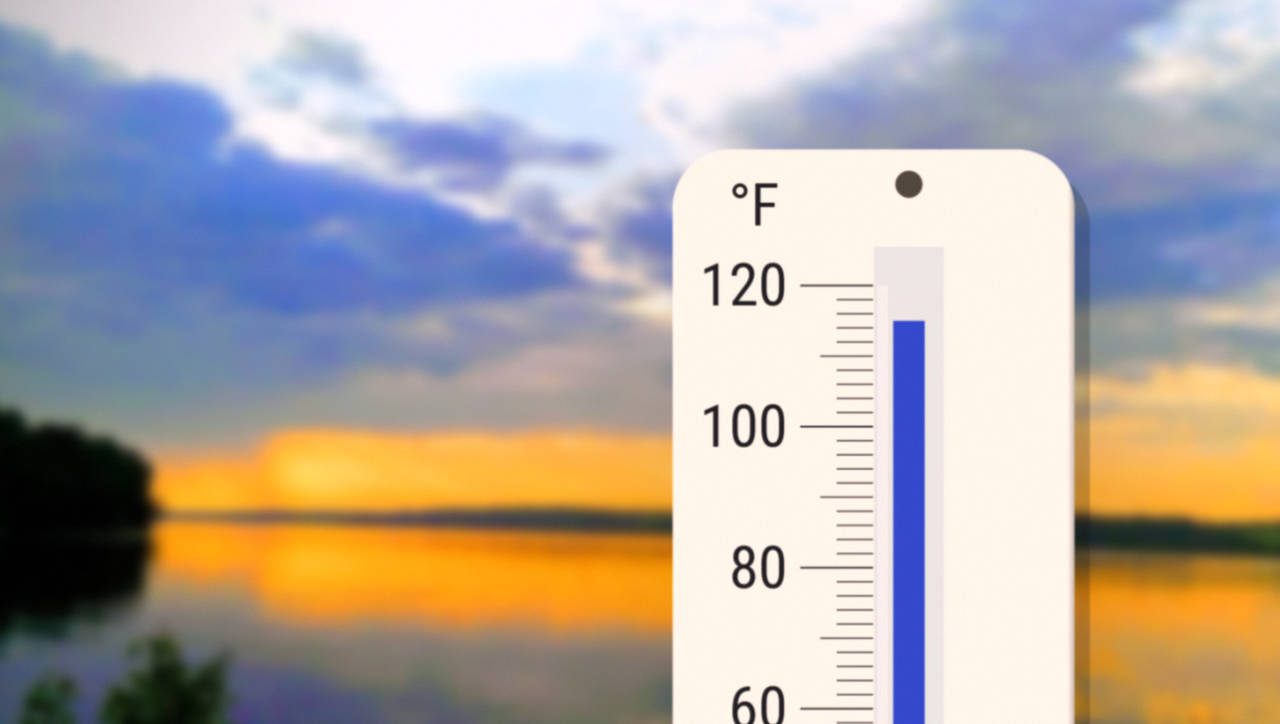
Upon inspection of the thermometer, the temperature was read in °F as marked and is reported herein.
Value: 115 °F
